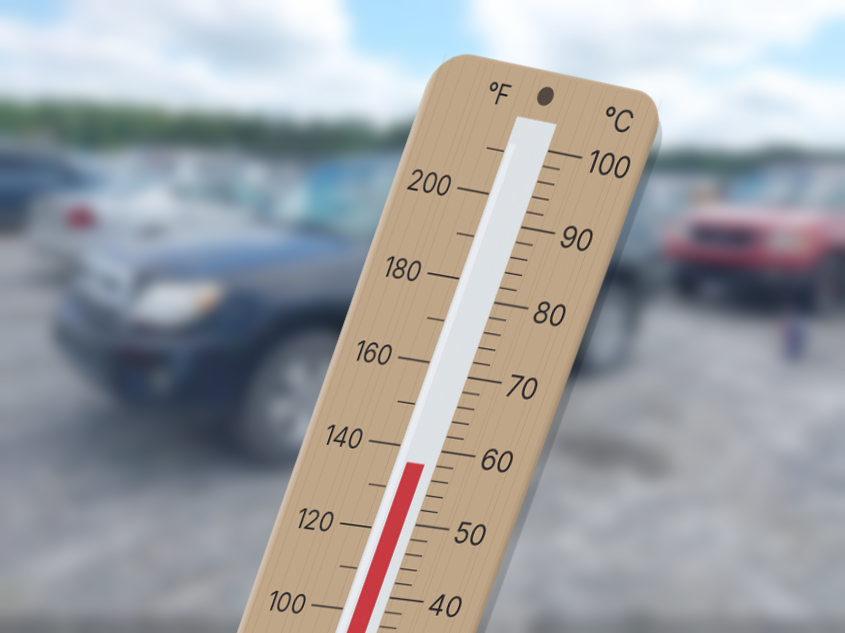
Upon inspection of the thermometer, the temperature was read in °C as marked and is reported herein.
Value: 58 °C
